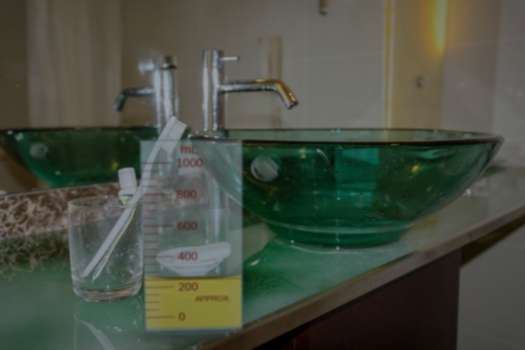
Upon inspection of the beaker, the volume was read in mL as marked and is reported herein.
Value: 250 mL
